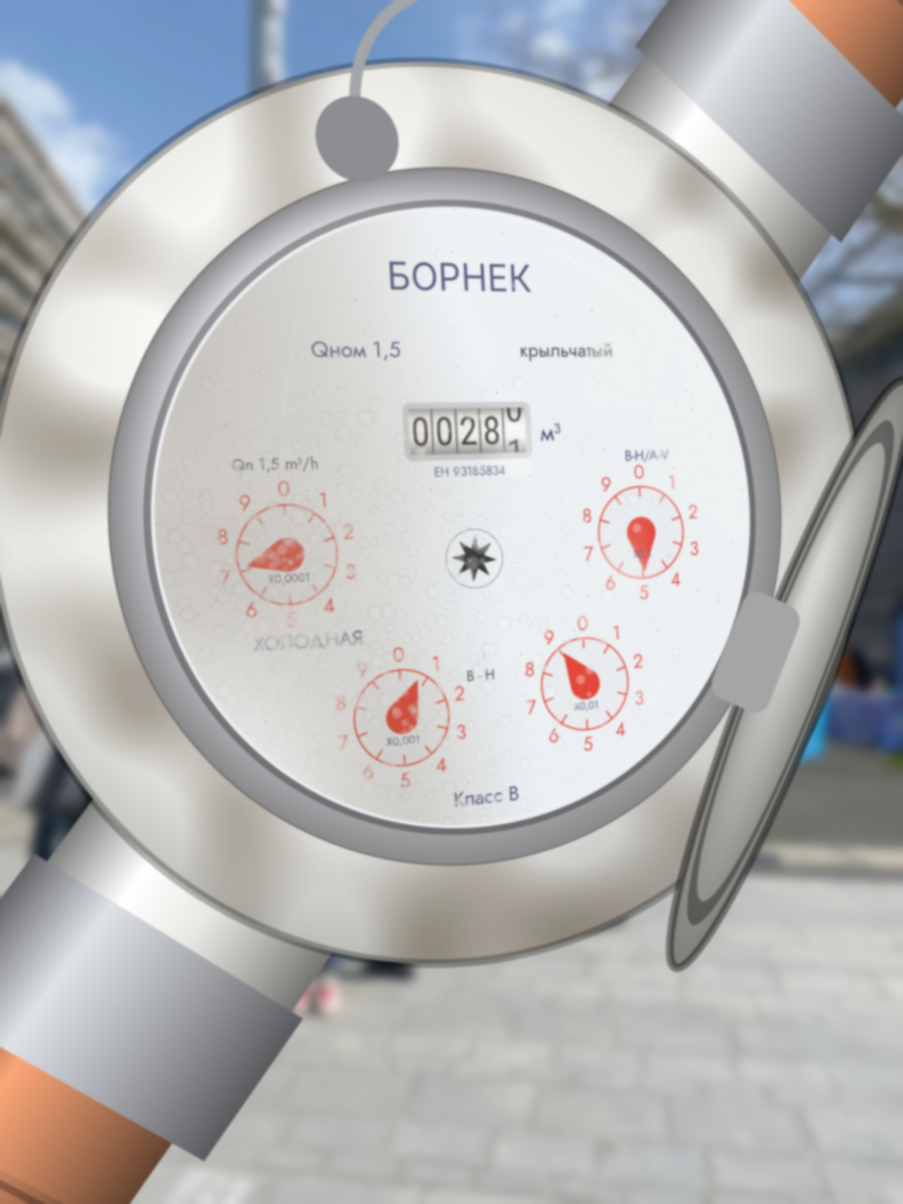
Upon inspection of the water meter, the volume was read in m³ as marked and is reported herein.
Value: 280.4907 m³
